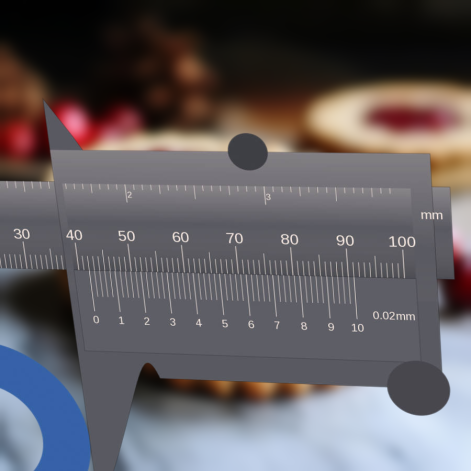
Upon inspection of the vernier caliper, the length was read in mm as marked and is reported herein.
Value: 42.0 mm
